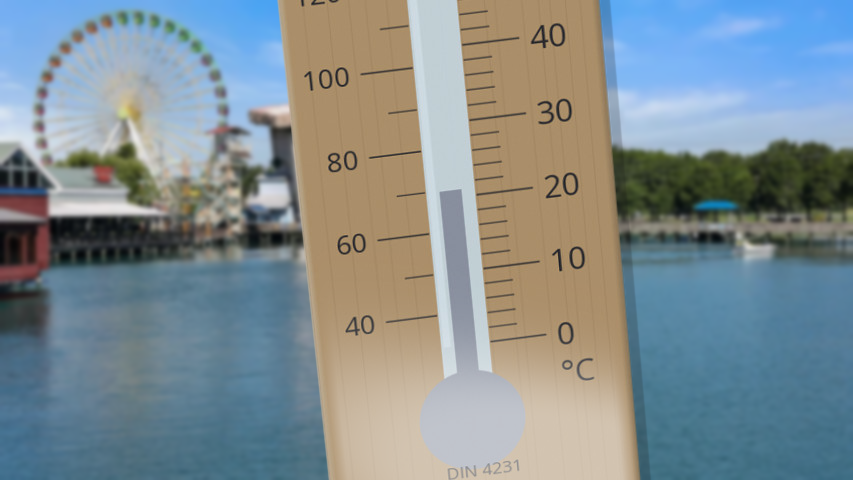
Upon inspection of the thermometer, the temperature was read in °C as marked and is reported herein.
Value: 21 °C
